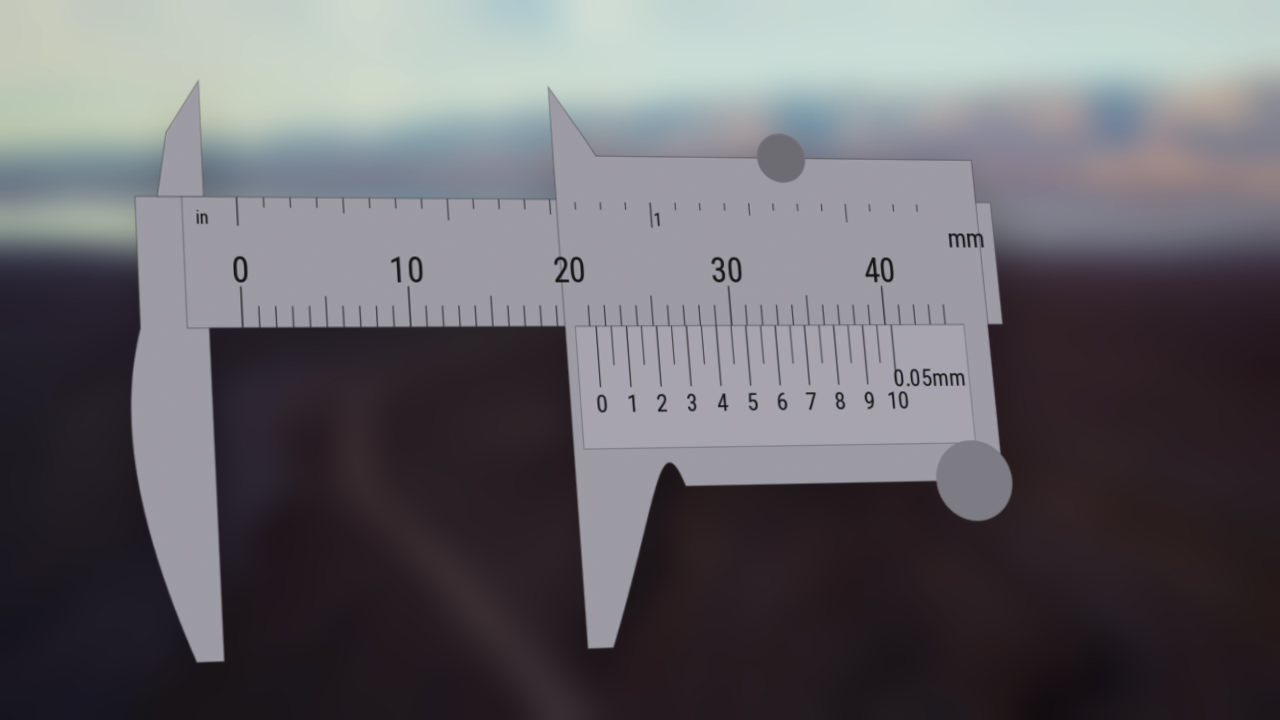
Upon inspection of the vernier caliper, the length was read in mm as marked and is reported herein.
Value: 21.4 mm
